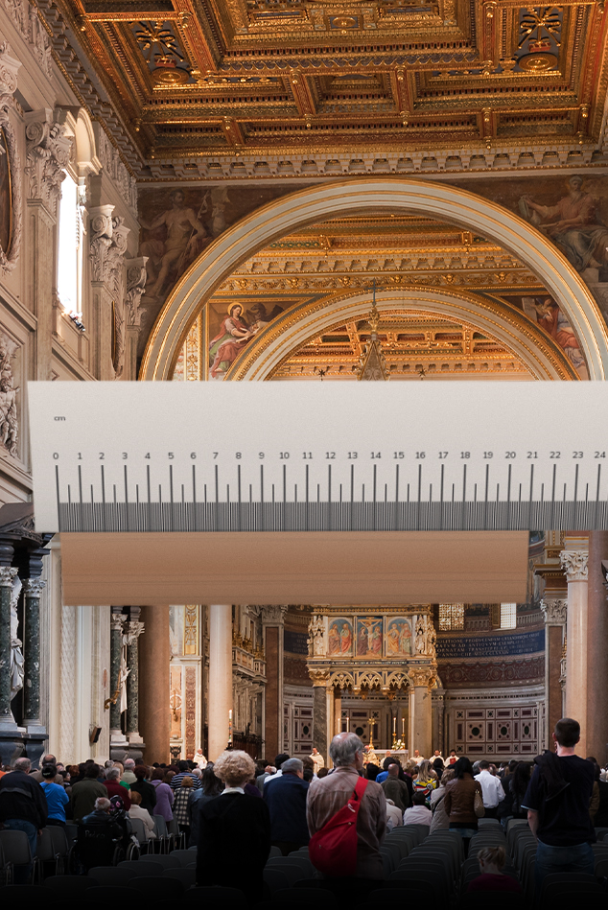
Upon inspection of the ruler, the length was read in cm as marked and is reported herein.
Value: 21 cm
